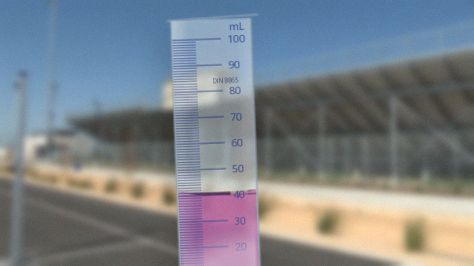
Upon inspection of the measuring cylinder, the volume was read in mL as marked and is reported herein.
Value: 40 mL
